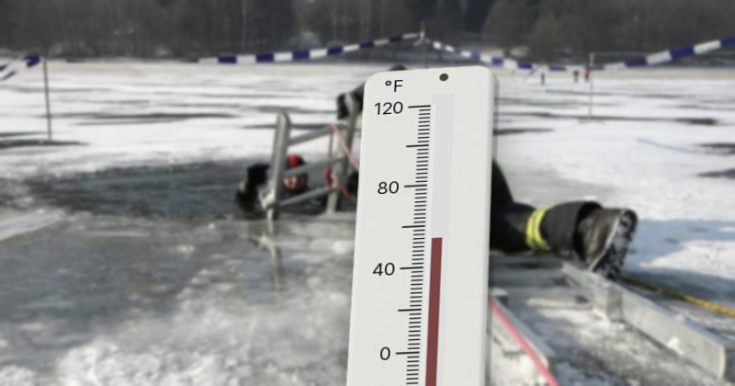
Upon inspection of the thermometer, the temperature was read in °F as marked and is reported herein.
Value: 54 °F
